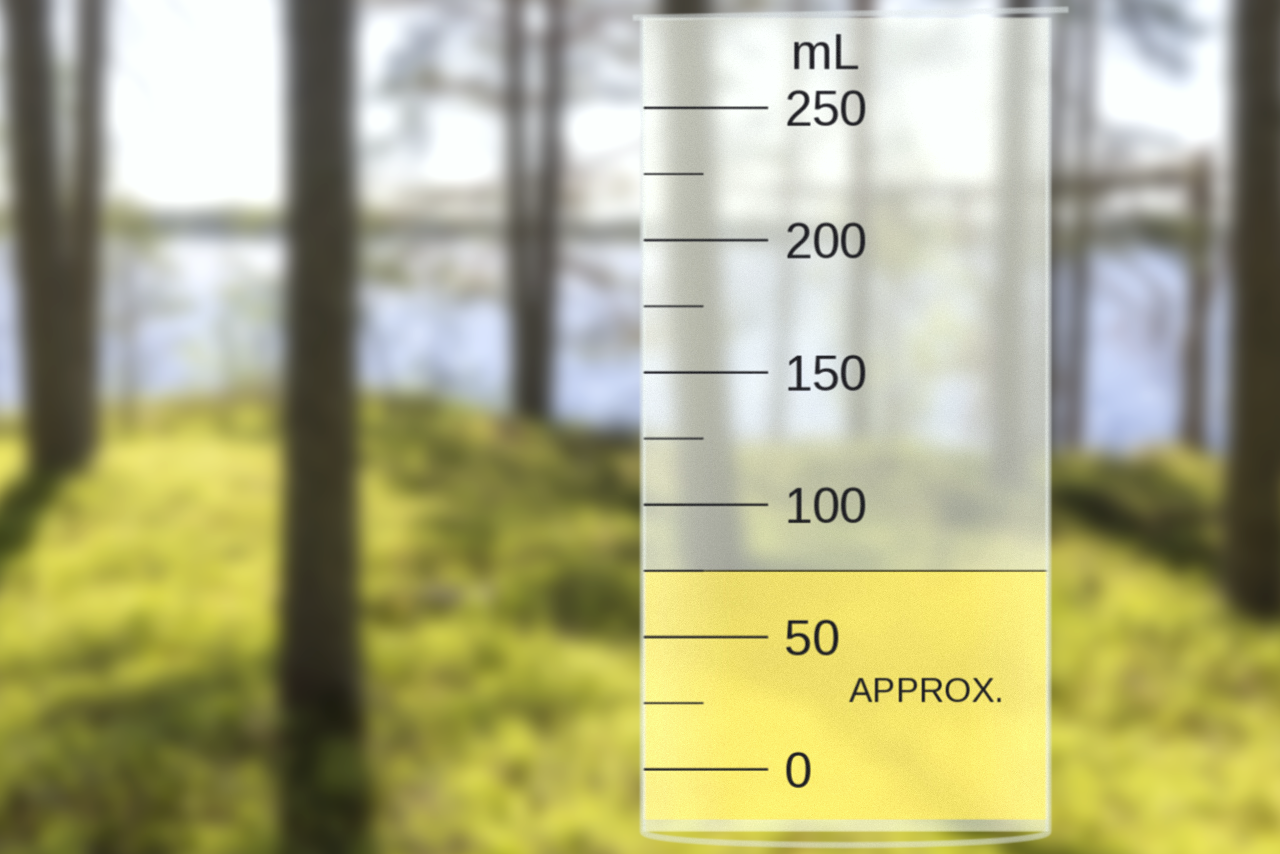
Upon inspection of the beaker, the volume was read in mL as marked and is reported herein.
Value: 75 mL
